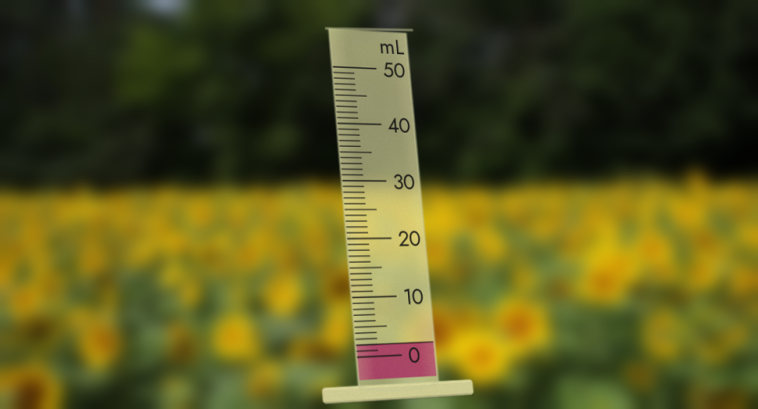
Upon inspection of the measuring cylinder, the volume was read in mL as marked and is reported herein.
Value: 2 mL
